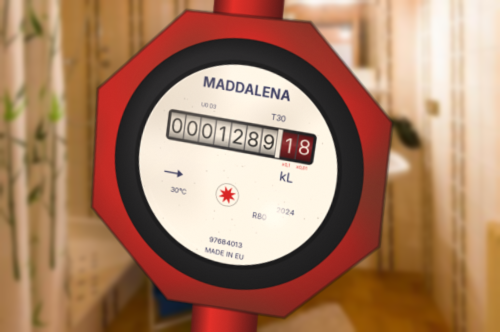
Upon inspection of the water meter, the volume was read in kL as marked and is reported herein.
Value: 1289.18 kL
